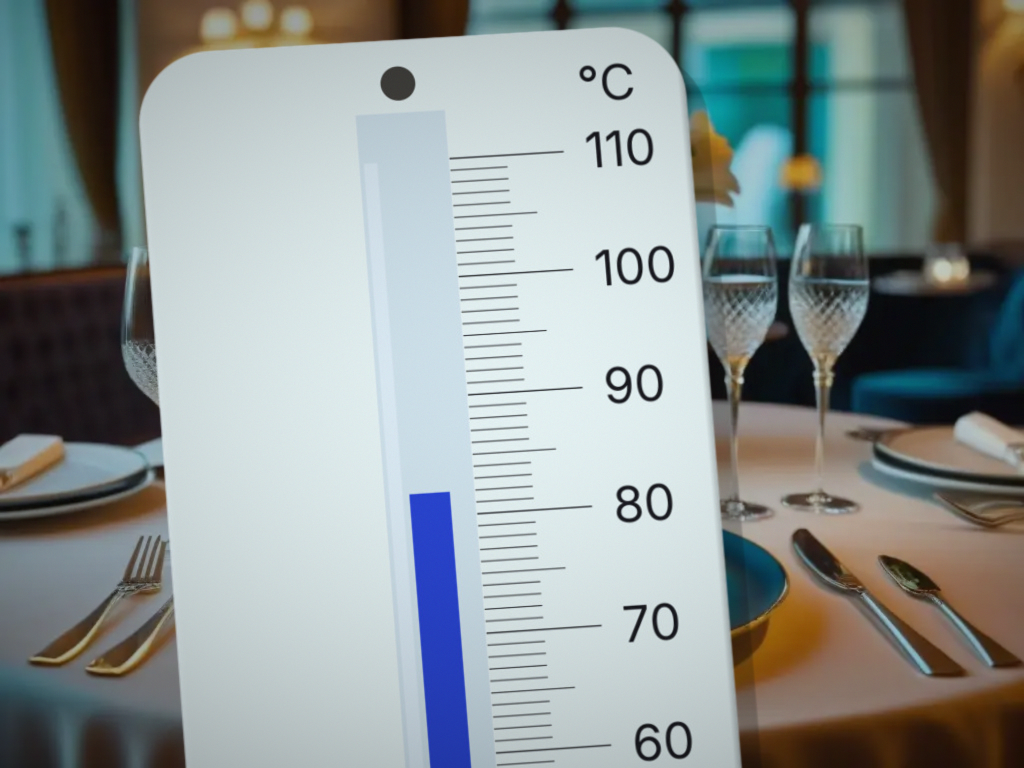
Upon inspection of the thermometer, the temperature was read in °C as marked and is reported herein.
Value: 82 °C
